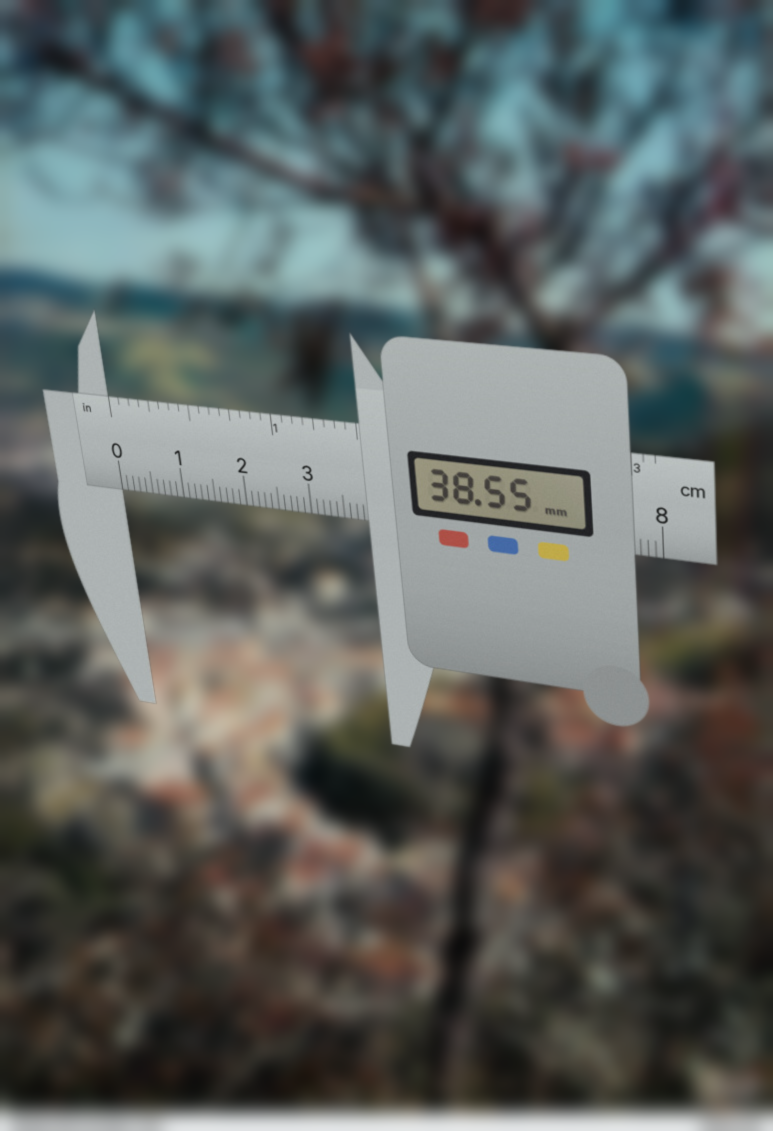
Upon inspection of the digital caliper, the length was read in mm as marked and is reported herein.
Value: 38.55 mm
